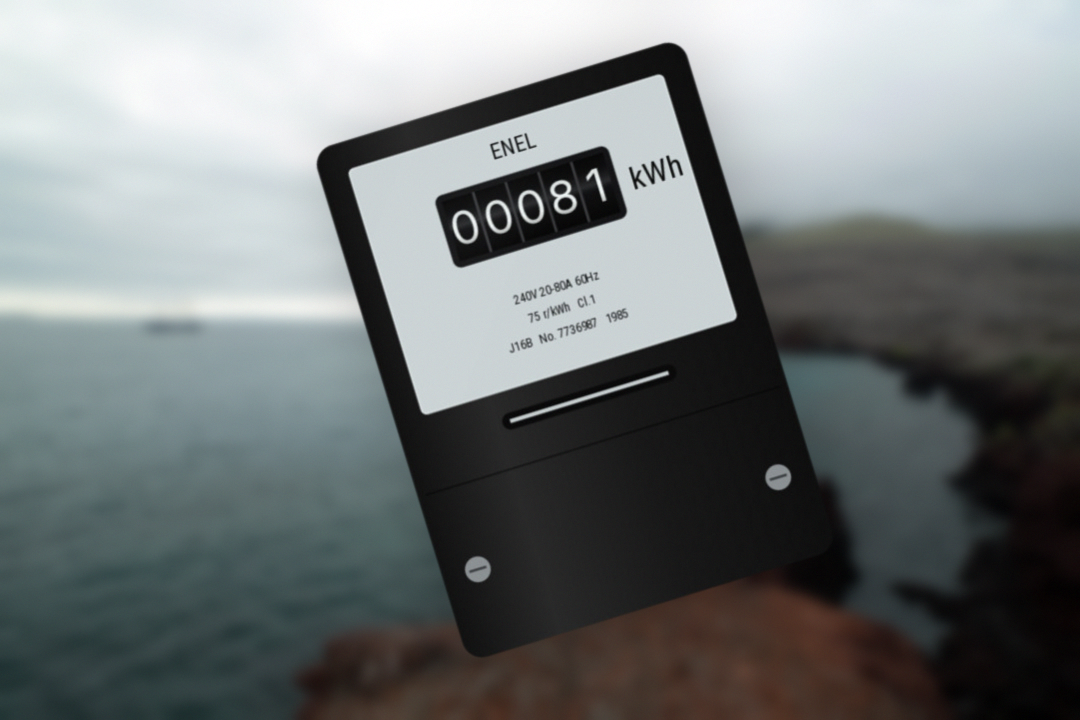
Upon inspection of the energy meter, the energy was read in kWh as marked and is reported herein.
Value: 81 kWh
